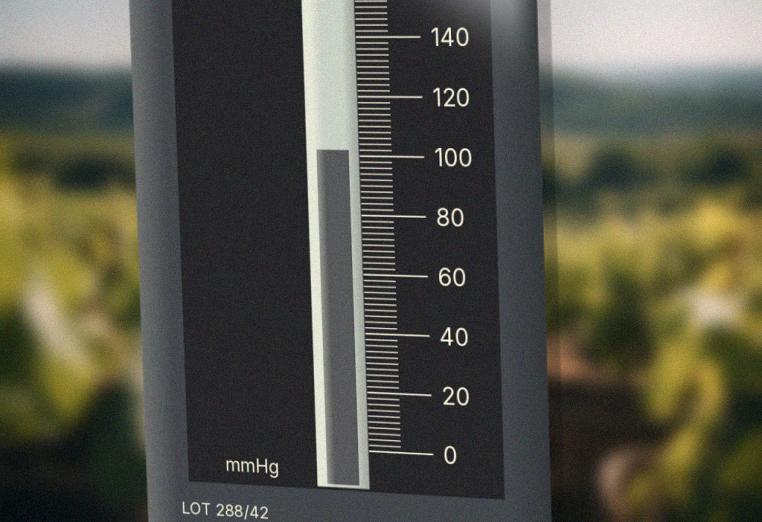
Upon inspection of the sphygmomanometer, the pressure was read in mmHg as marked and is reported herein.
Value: 102 mmHg
